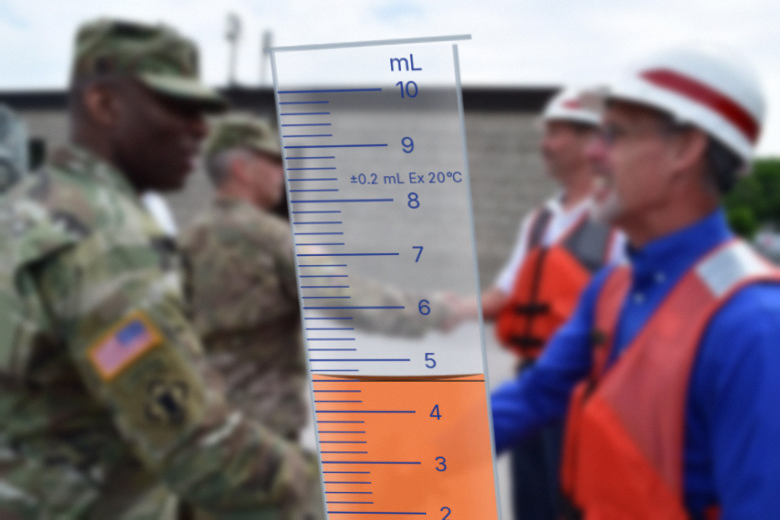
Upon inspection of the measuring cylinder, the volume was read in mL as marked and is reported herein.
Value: 4.6 mL
